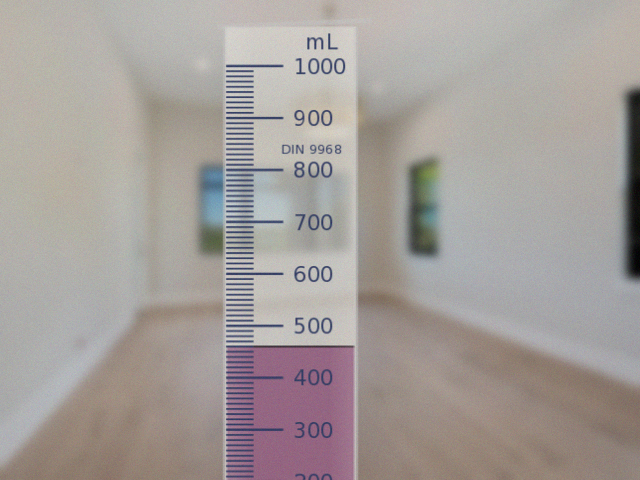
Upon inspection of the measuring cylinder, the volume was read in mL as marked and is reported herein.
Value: 460 mL
